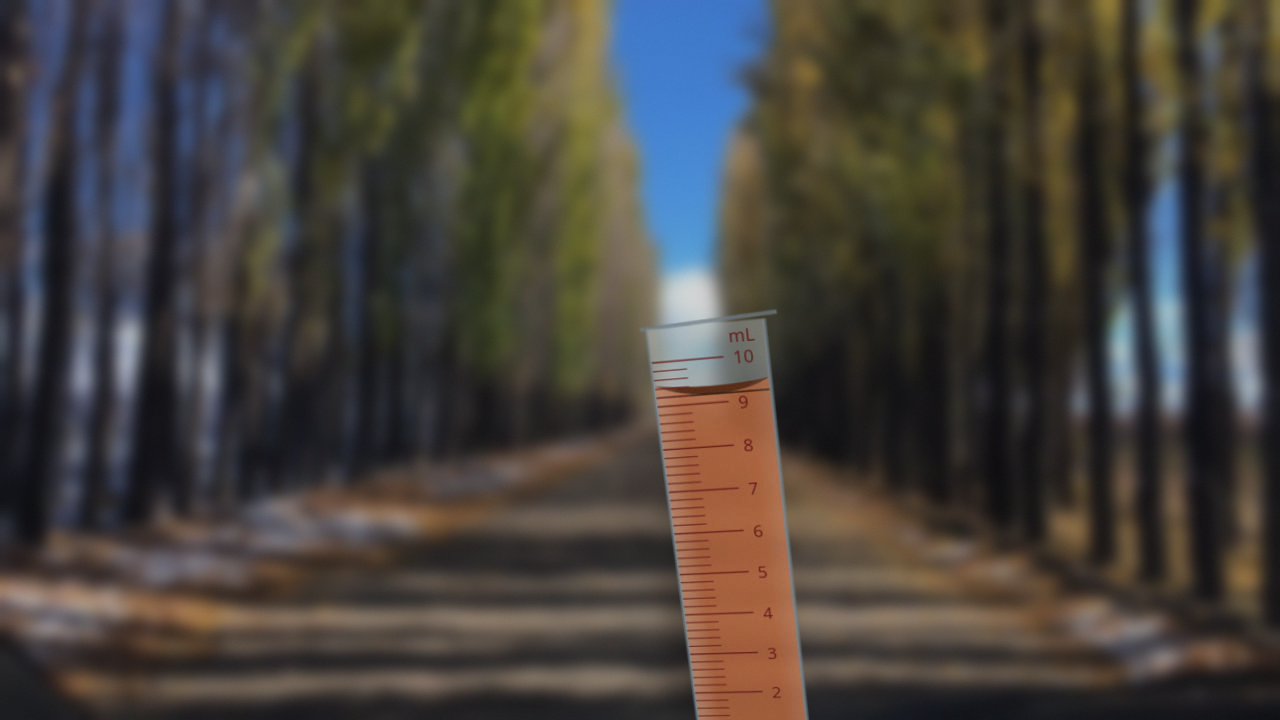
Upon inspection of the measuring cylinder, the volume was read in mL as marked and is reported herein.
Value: 9.2 mL
